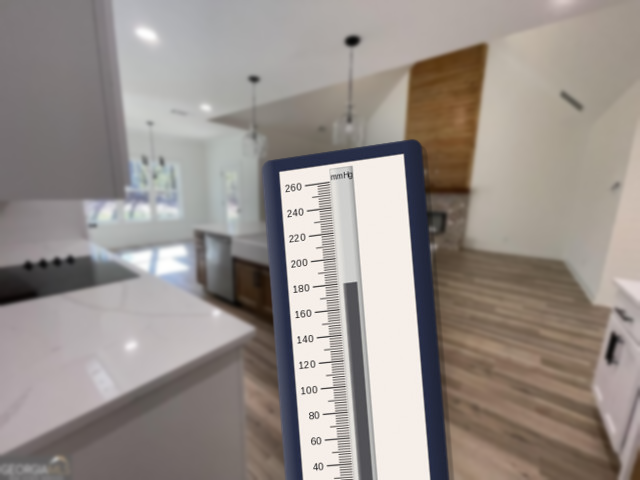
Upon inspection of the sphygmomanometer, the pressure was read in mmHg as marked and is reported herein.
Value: 180 mmHg
